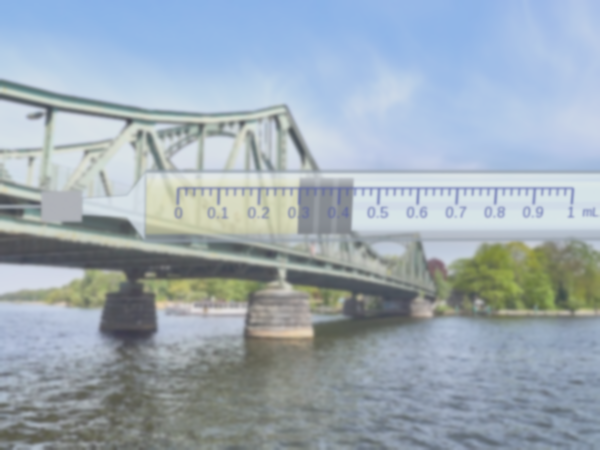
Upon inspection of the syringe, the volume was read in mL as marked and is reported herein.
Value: 0.3 mL
